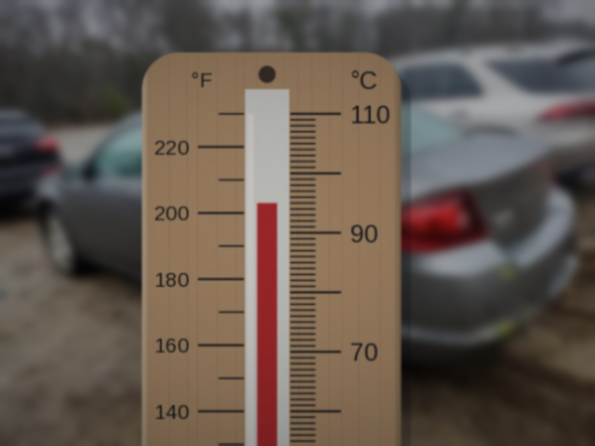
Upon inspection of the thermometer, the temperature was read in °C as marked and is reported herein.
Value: 95 °C
